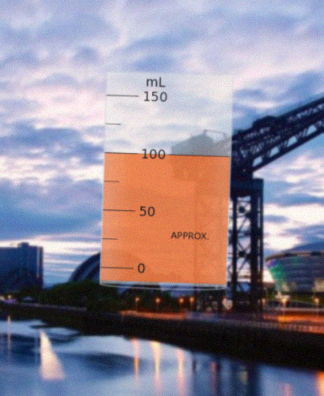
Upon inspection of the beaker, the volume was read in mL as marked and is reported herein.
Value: 100 mL
